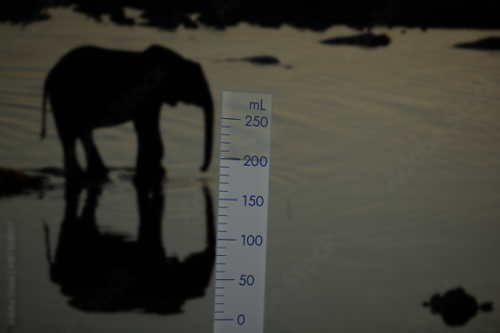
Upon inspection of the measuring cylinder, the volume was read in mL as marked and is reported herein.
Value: 200 mL
